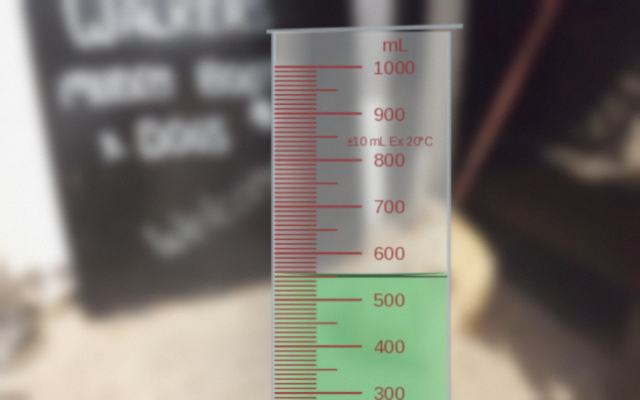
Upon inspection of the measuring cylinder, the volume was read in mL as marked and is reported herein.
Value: 550 mL
